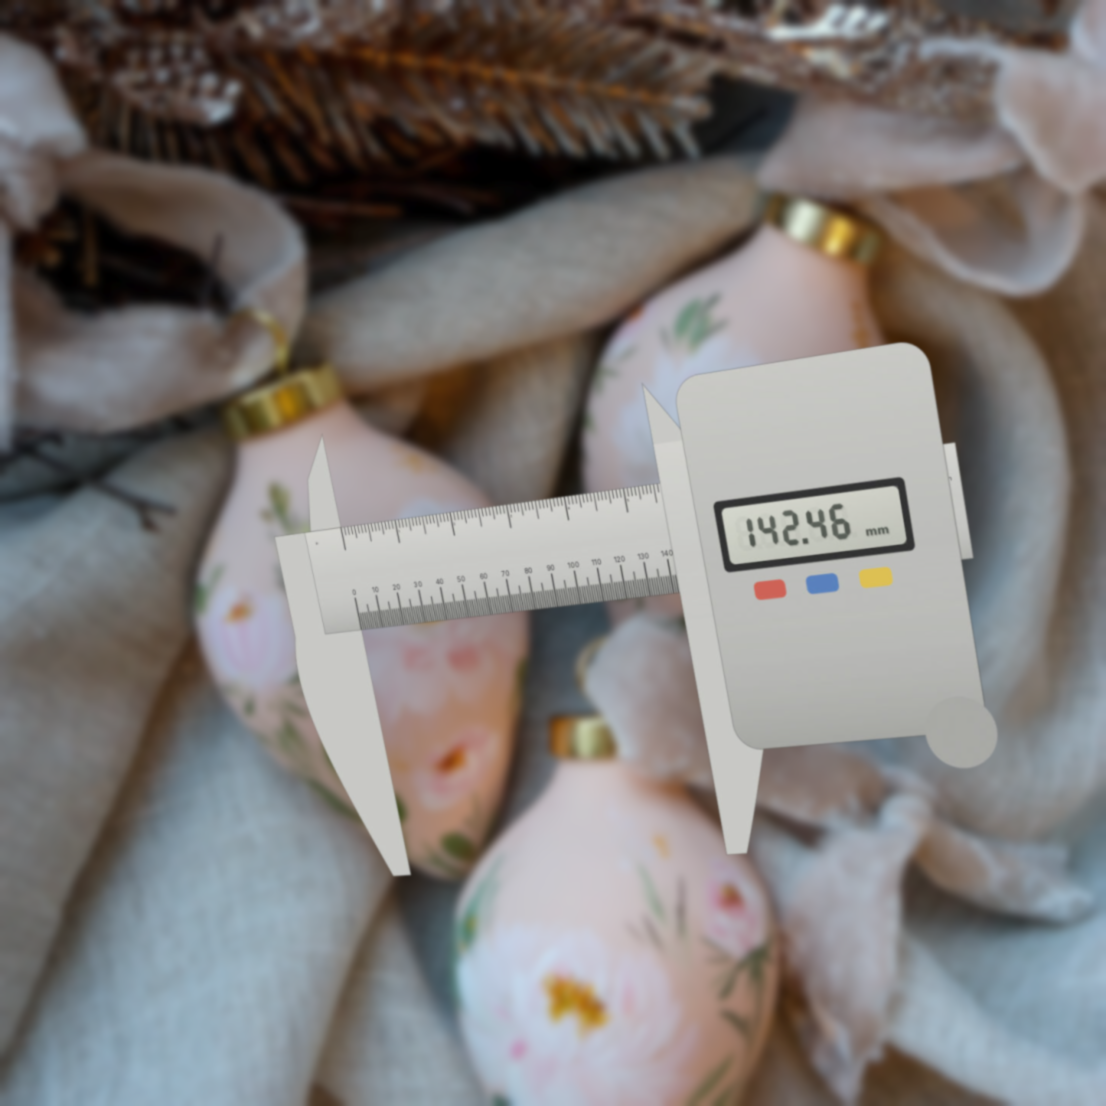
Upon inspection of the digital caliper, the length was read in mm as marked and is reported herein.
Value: 142.46 mm
